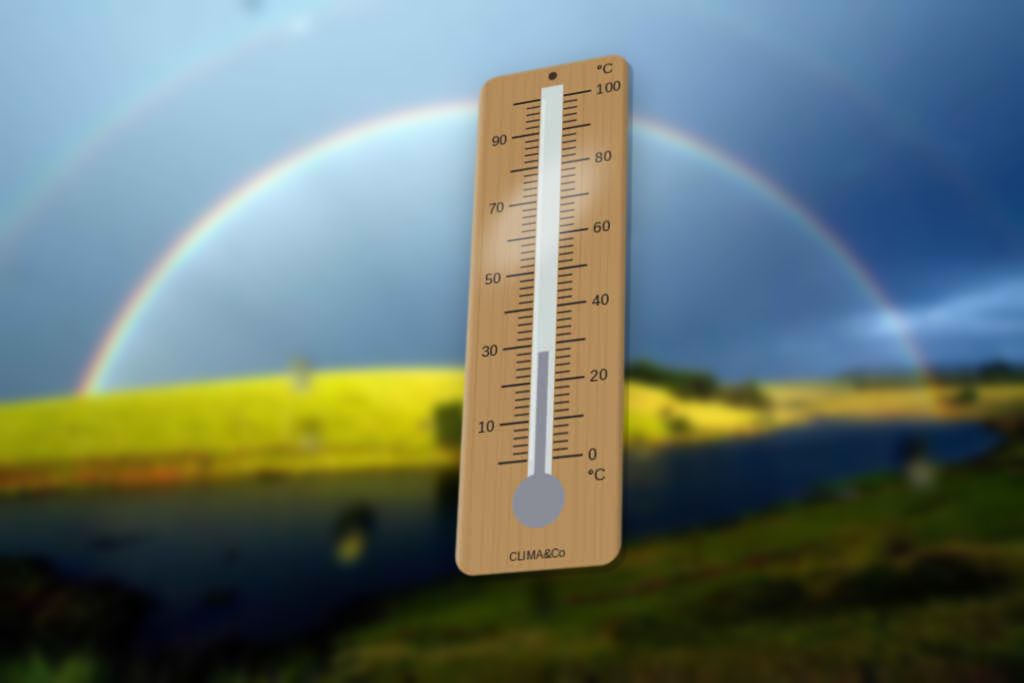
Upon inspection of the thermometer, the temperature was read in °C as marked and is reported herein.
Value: 28 °C
